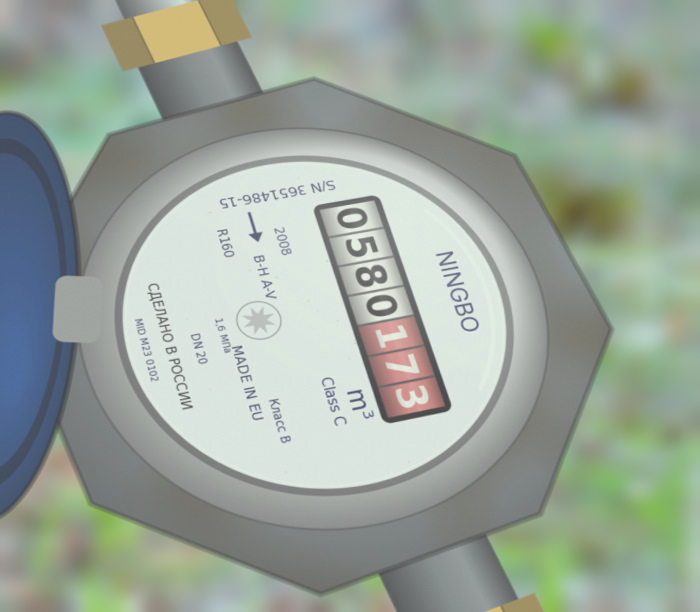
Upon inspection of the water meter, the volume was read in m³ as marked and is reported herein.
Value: 580.173 m³
